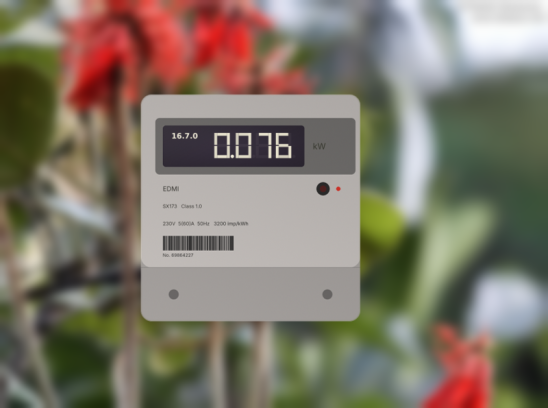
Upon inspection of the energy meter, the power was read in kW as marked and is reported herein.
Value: 0.076 kW
